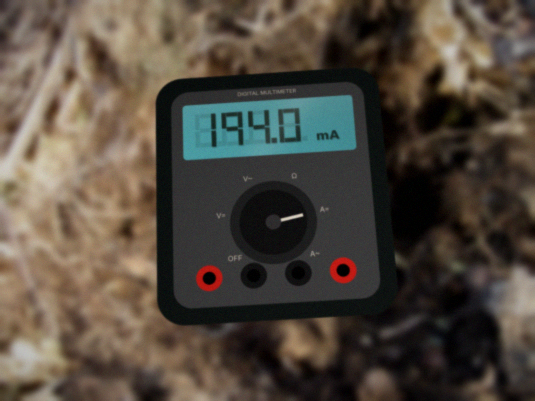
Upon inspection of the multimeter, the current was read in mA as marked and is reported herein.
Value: 194.0 mA
